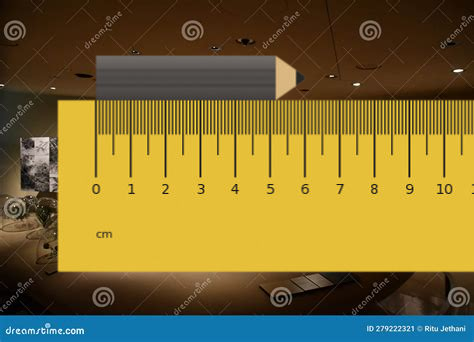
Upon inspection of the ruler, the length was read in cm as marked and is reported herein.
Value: 6 cm
